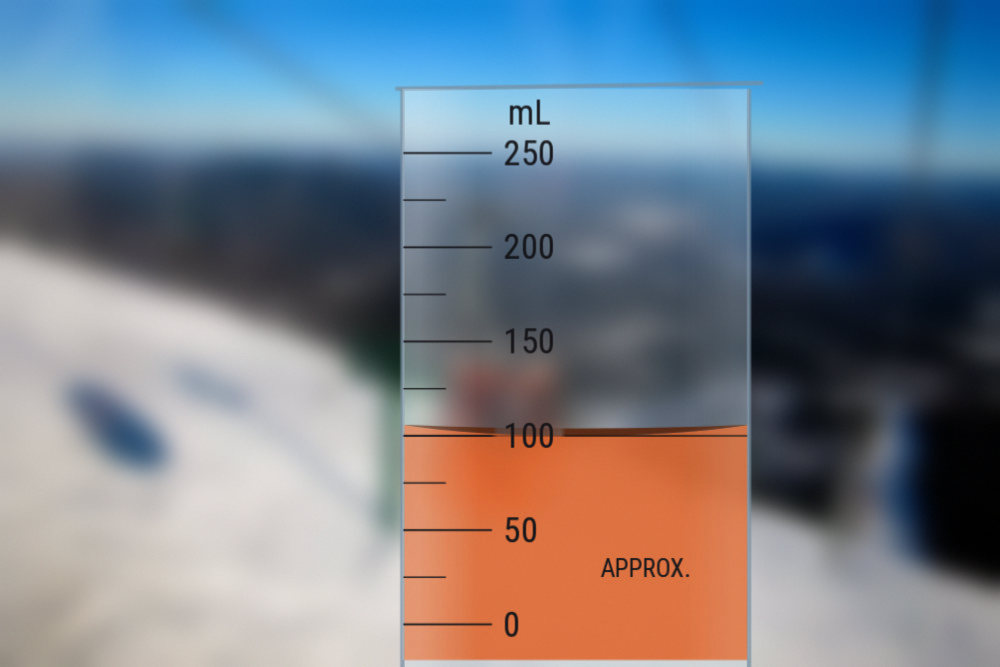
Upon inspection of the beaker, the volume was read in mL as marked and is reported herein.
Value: 100 mL
